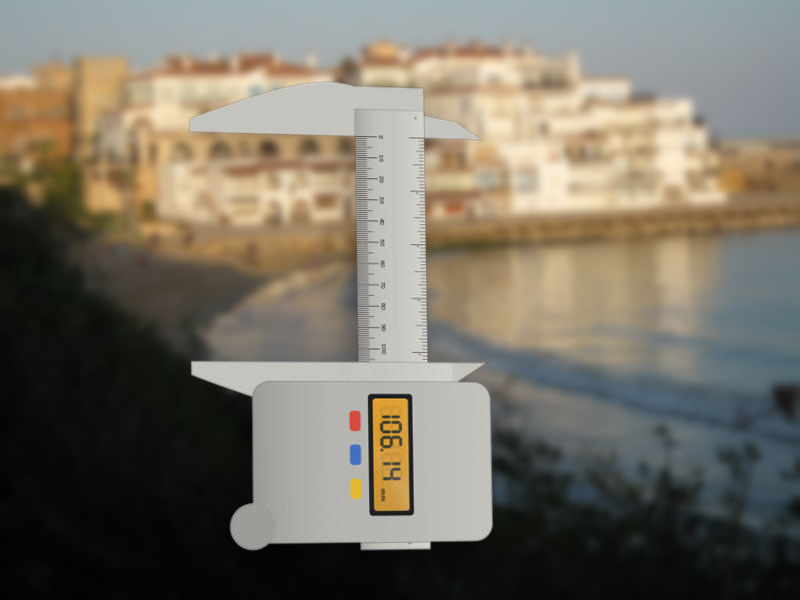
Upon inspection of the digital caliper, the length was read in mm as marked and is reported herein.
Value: 106.14 mm
